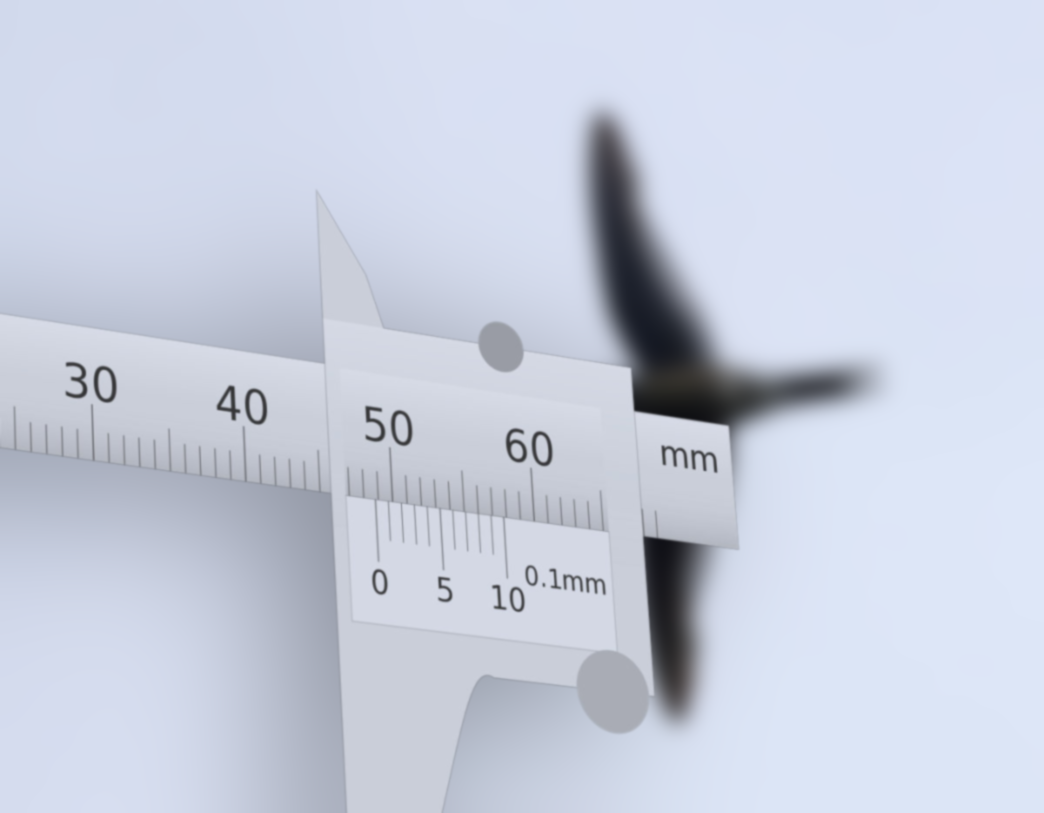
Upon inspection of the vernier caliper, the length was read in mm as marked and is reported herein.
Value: 48.8 mm
